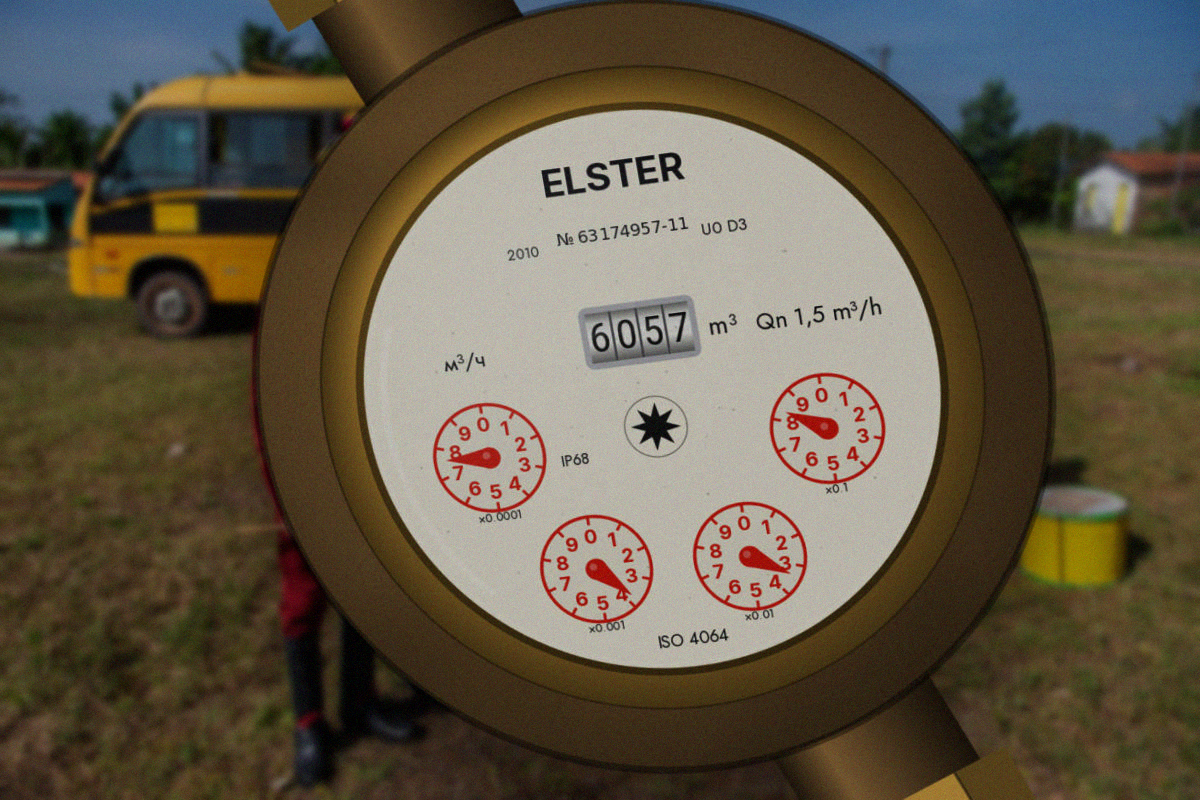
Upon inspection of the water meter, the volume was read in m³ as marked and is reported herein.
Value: 6057.8337 m³
